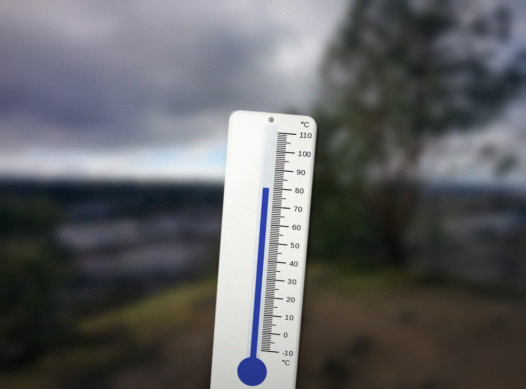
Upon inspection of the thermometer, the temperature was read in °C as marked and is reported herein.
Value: 80 °C
